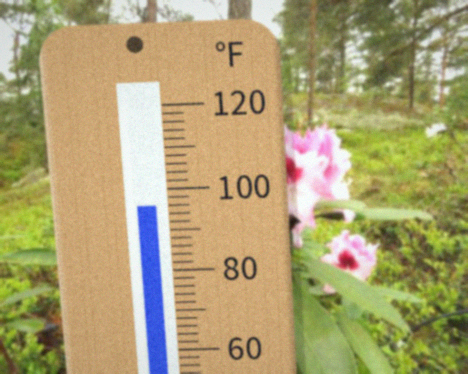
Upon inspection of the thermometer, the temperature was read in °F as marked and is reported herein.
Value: 96 °F
